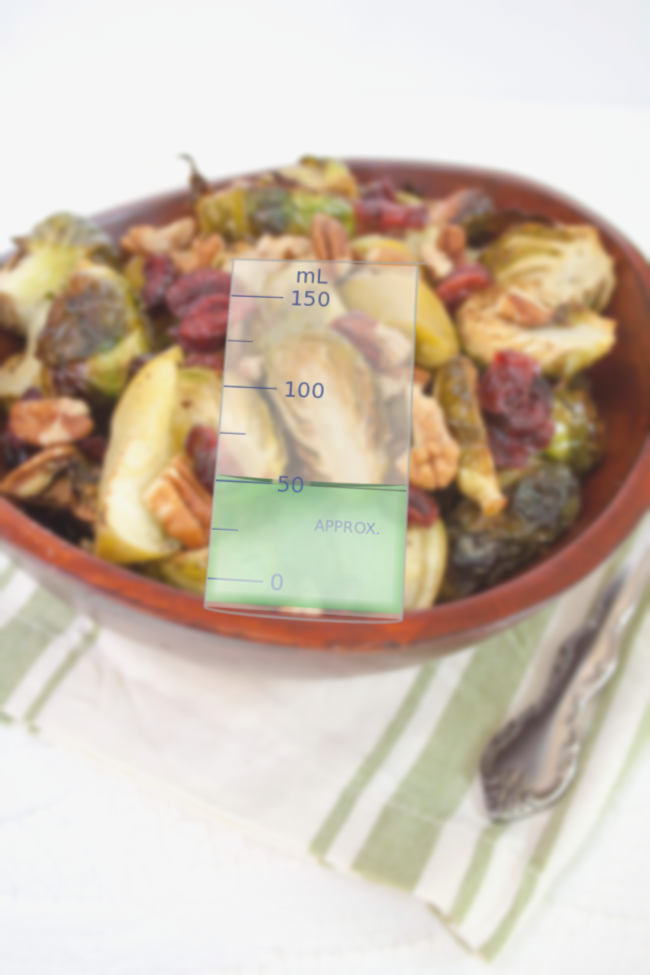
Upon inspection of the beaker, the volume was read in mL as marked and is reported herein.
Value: 50 mL
